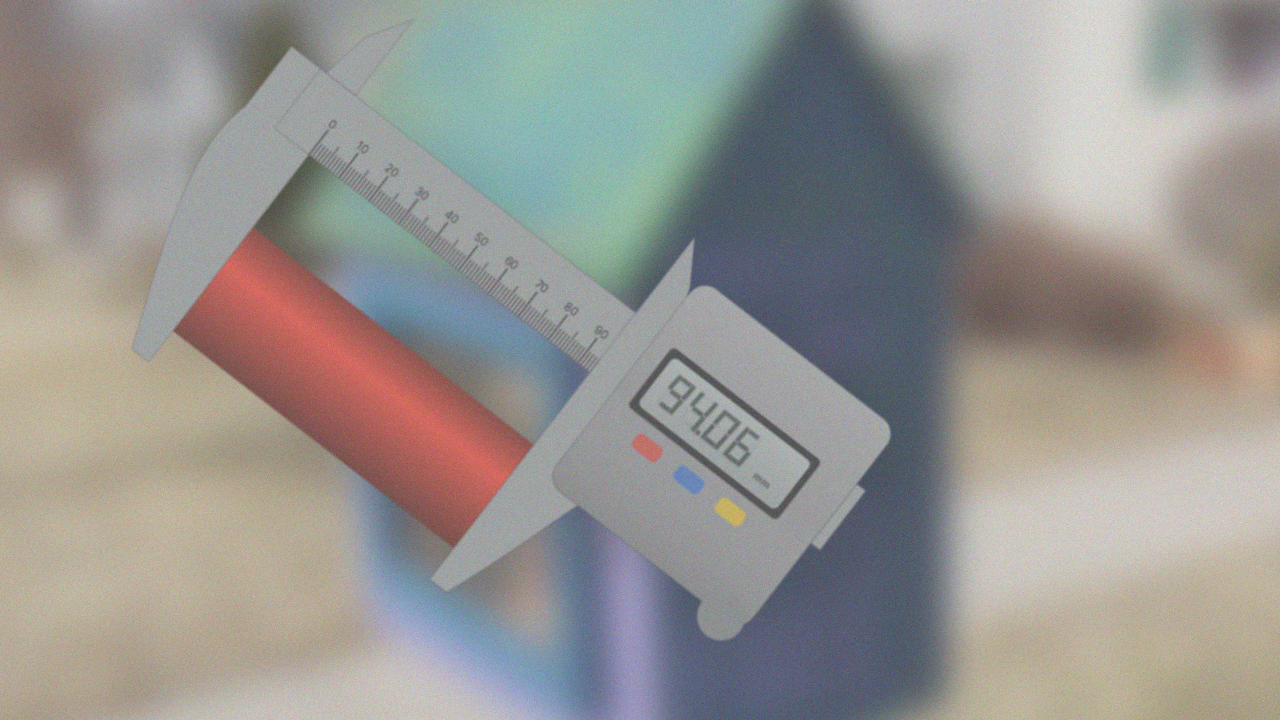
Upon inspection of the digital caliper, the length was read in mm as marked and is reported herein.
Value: 94.06 mm
